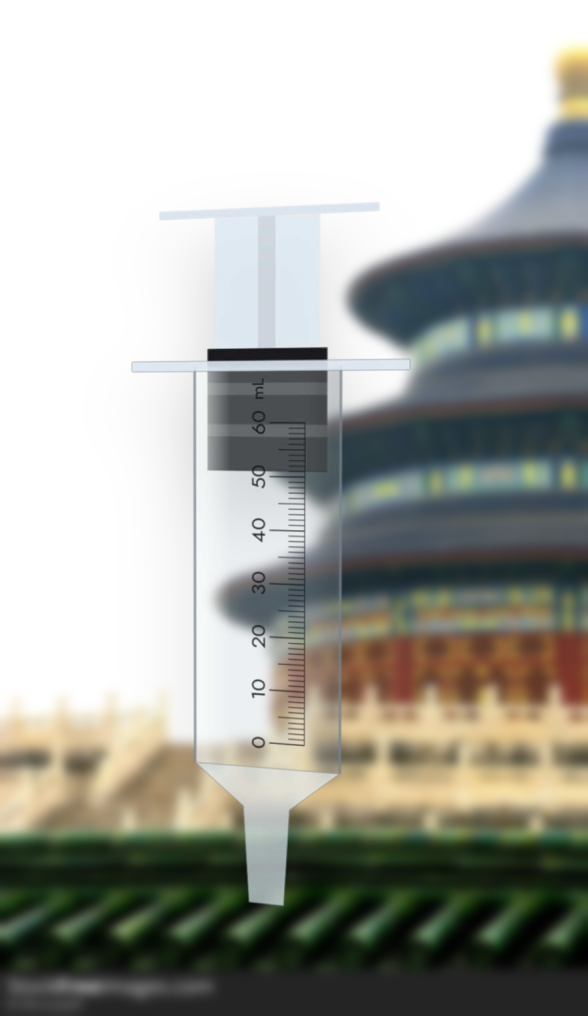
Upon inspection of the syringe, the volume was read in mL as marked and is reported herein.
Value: 51 mL
